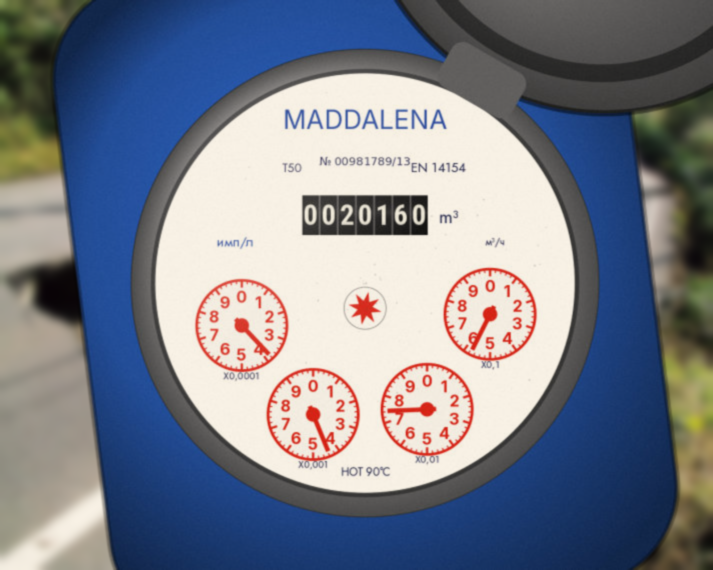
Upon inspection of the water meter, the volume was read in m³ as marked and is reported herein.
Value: 20160.5743 m³
